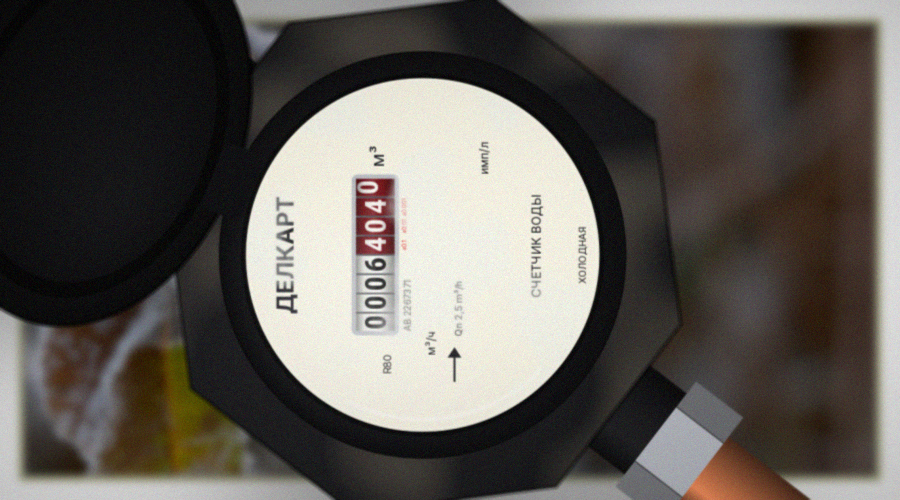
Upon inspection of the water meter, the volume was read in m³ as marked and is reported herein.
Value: 6.4040 m³
